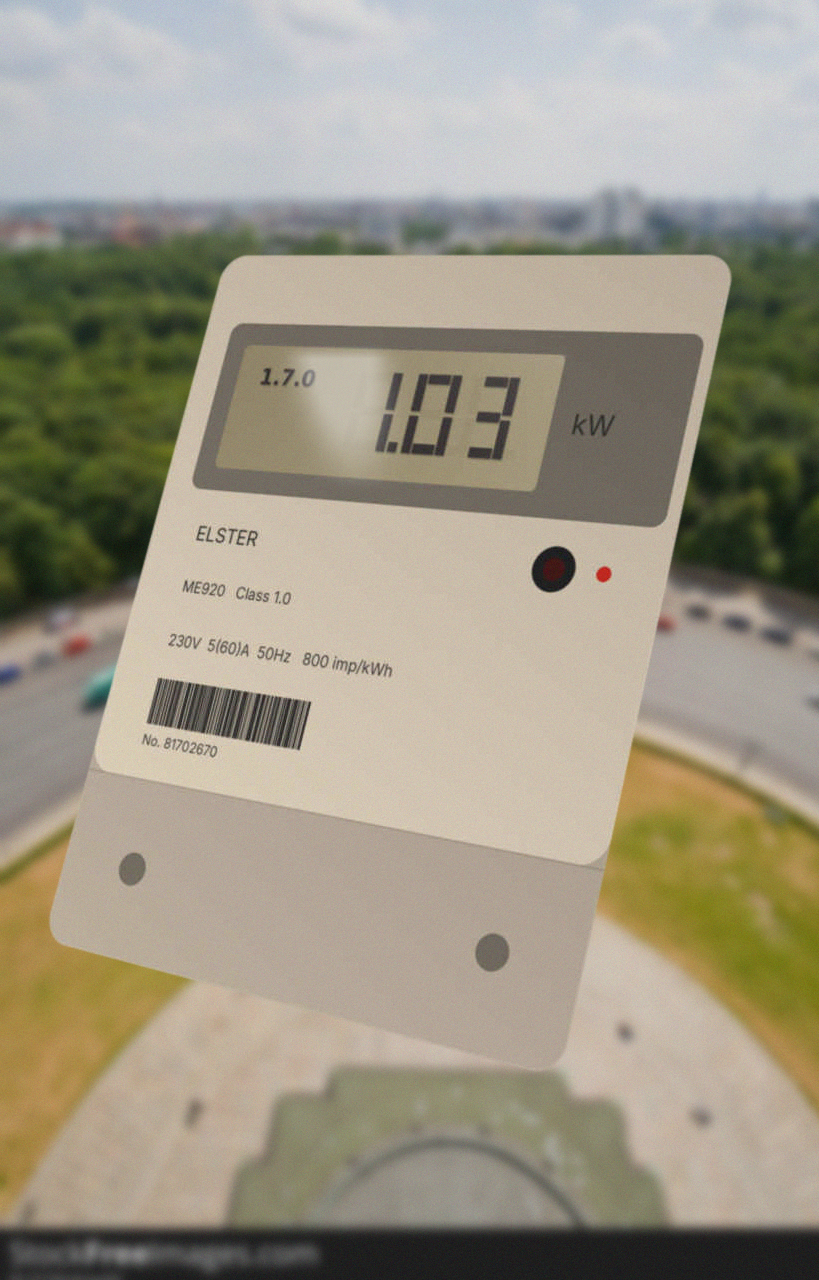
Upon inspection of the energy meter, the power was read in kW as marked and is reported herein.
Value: 1.03 kW
